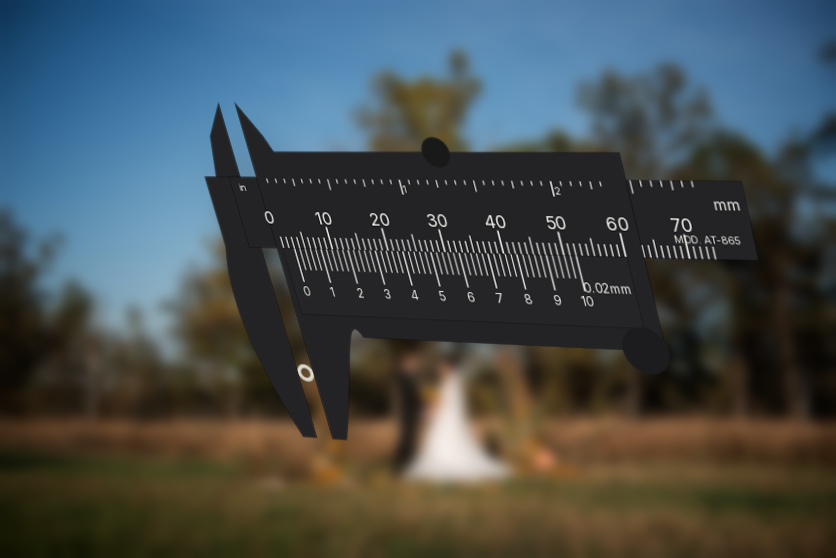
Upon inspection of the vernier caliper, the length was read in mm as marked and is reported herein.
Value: 3.0 mm
